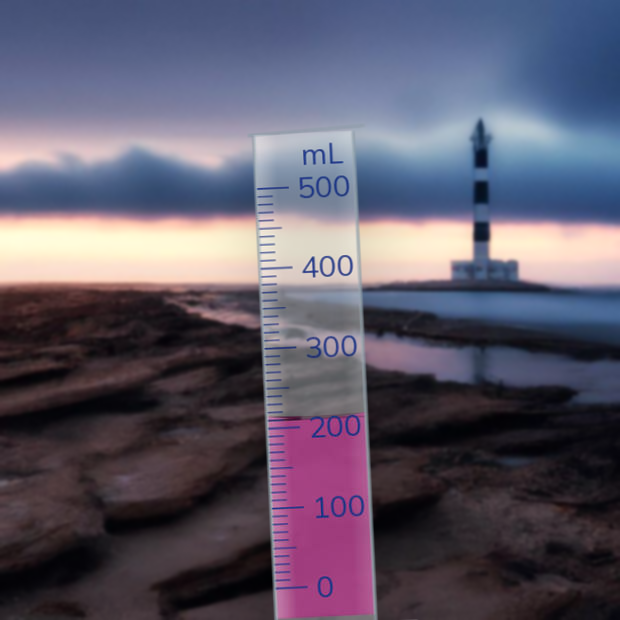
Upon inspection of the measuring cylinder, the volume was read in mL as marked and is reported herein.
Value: 210 mL
